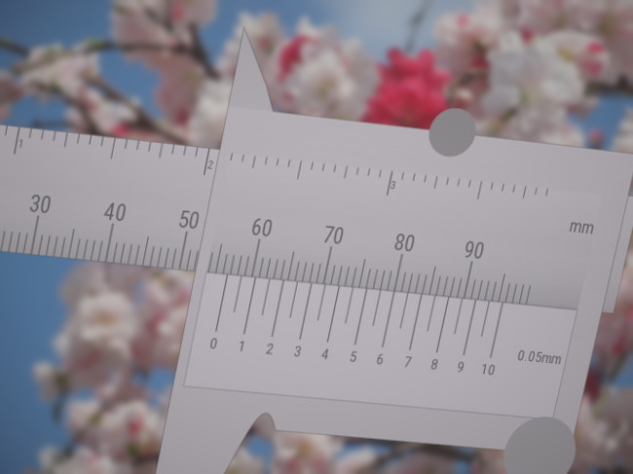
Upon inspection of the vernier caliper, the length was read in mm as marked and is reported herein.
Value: 56.6 mm
